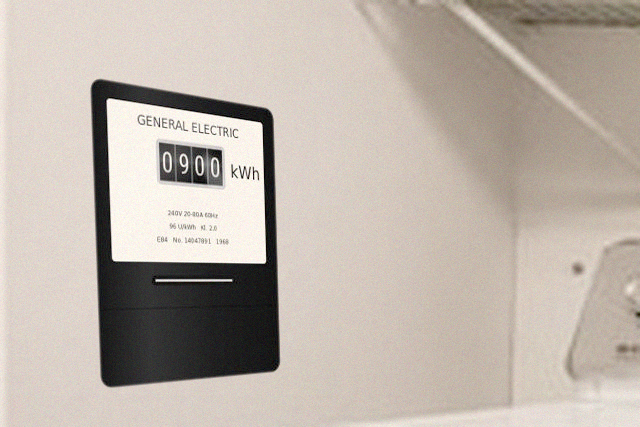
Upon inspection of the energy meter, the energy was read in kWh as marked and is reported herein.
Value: 900 kWh
